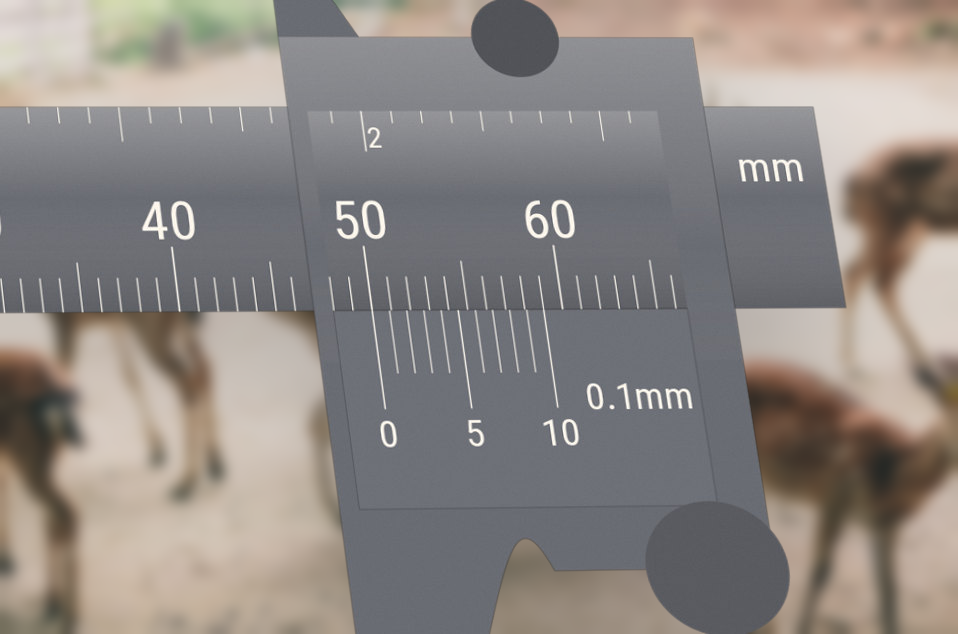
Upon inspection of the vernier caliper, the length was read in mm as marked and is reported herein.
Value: 50.0 mm
